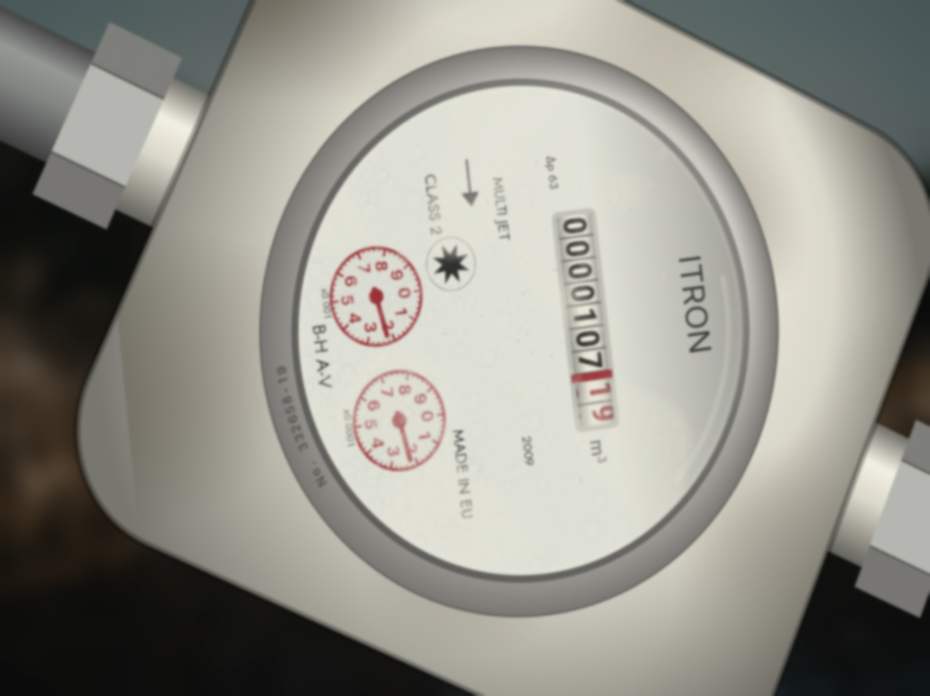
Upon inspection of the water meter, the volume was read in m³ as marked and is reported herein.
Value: 107.1922 m³
